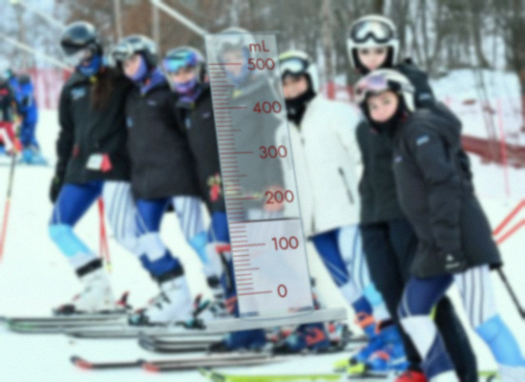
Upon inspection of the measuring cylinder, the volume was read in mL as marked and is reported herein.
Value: 150 mL
